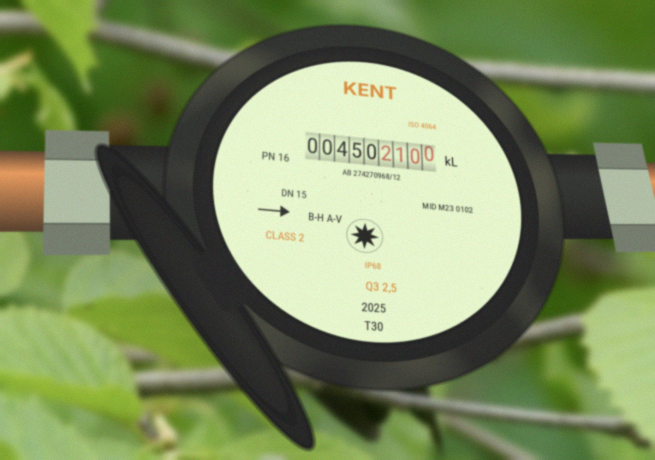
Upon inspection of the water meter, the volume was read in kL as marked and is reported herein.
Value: 450.2100 kL
